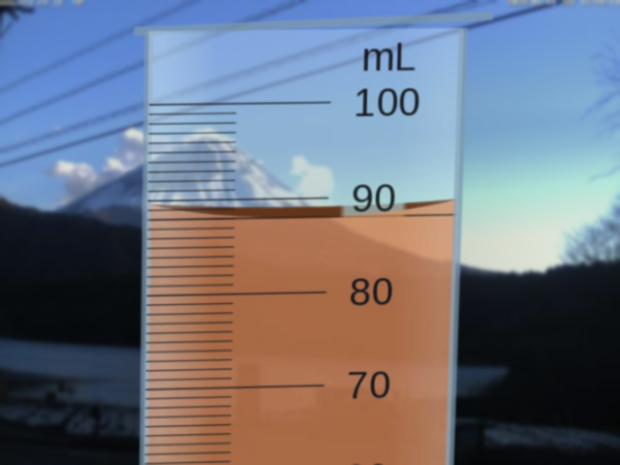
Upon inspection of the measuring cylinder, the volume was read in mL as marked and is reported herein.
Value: 88 mL
